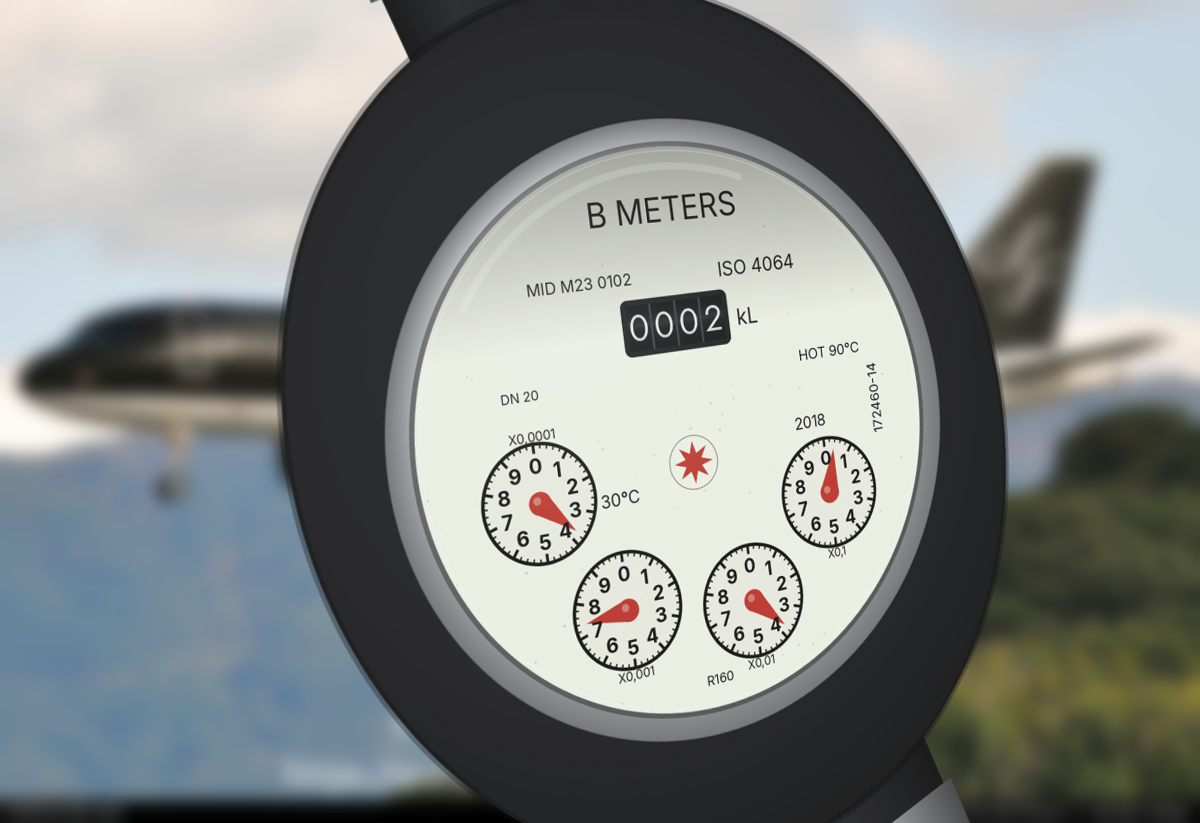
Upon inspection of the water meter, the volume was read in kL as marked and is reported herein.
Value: 2.0373 kL
